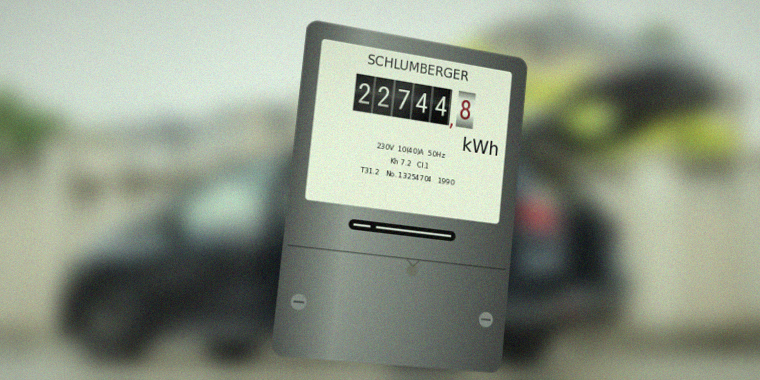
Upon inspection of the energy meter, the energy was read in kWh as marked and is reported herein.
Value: 22744.8 kWh
